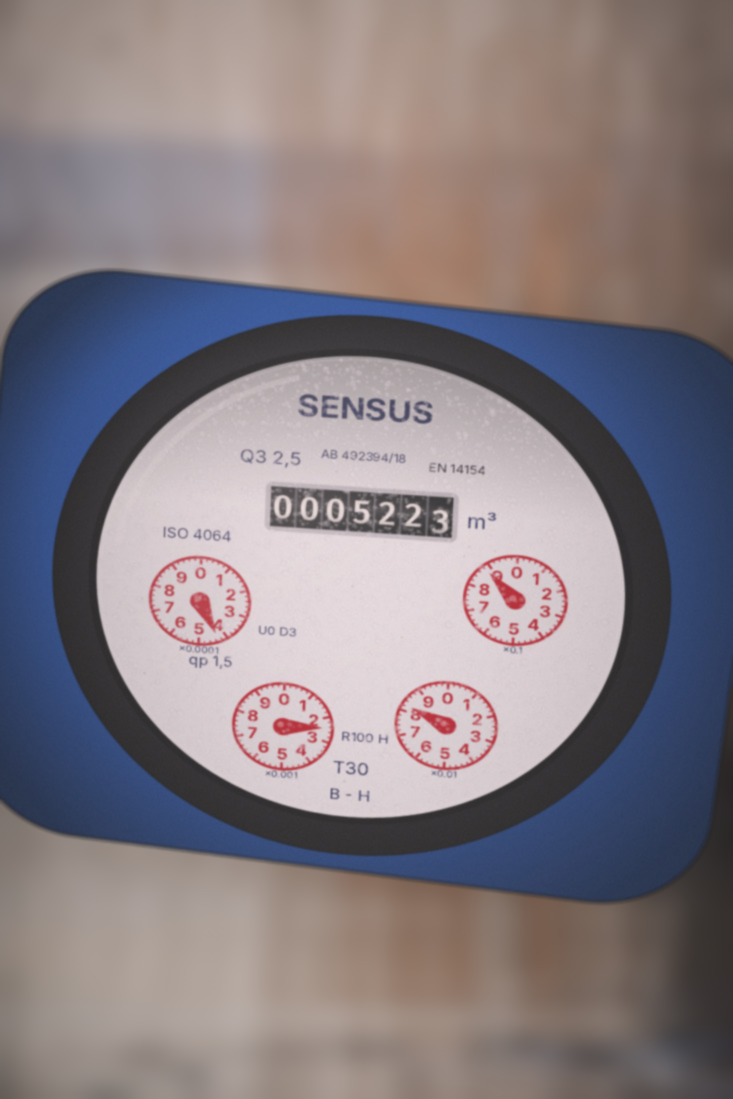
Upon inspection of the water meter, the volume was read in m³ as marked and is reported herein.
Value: 5222.8824 m³
